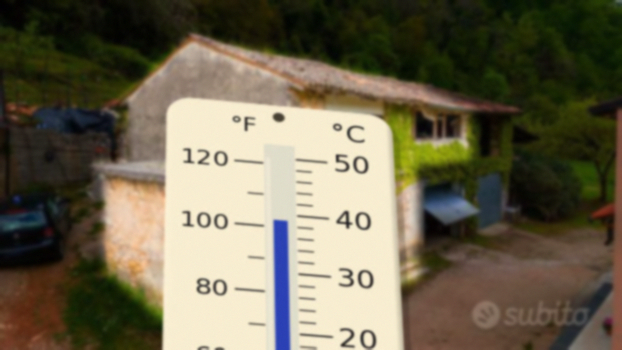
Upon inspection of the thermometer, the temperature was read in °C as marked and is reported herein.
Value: 39 °C
